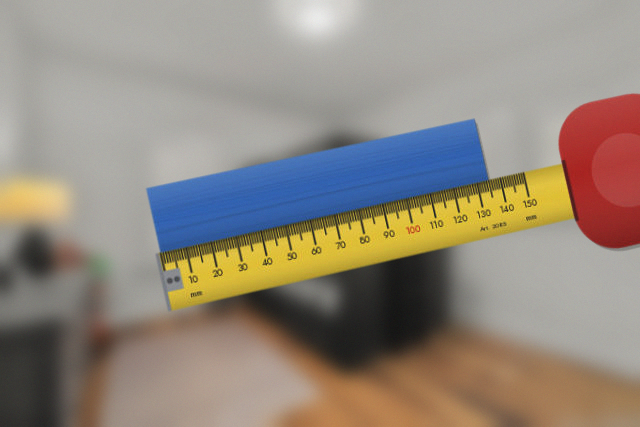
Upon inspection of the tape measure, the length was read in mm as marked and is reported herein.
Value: 135 mm
